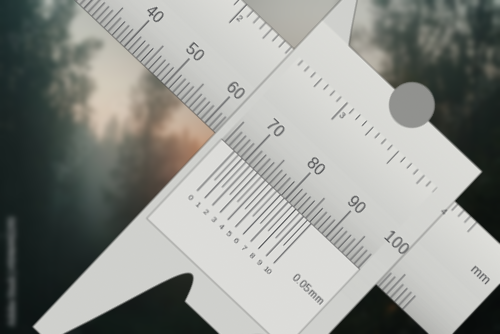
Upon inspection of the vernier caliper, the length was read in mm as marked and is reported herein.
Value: 67.4 mm
